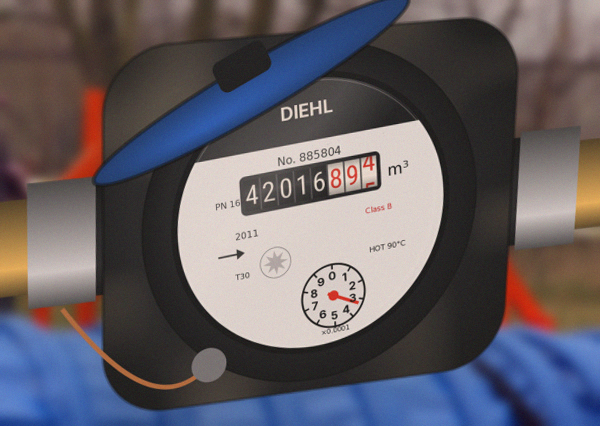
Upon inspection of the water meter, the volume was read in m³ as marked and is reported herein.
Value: 42016.8943 m³
